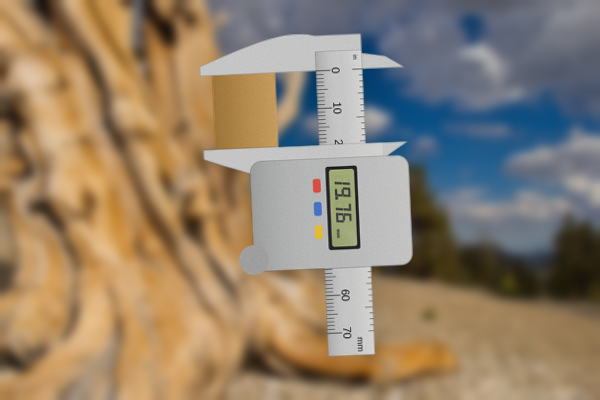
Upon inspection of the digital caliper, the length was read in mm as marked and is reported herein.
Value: 19.76 mm
